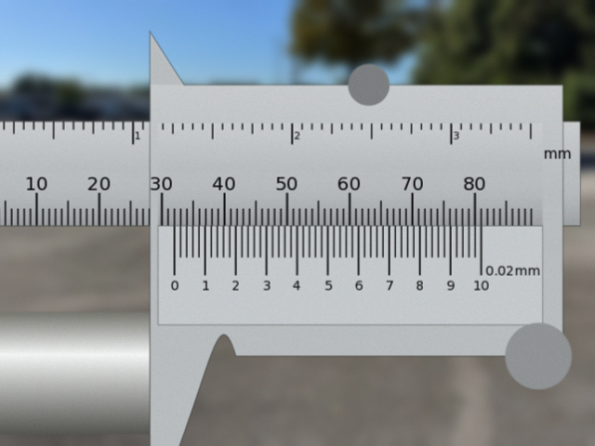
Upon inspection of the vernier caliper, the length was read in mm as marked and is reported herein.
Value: 32.0 mm
